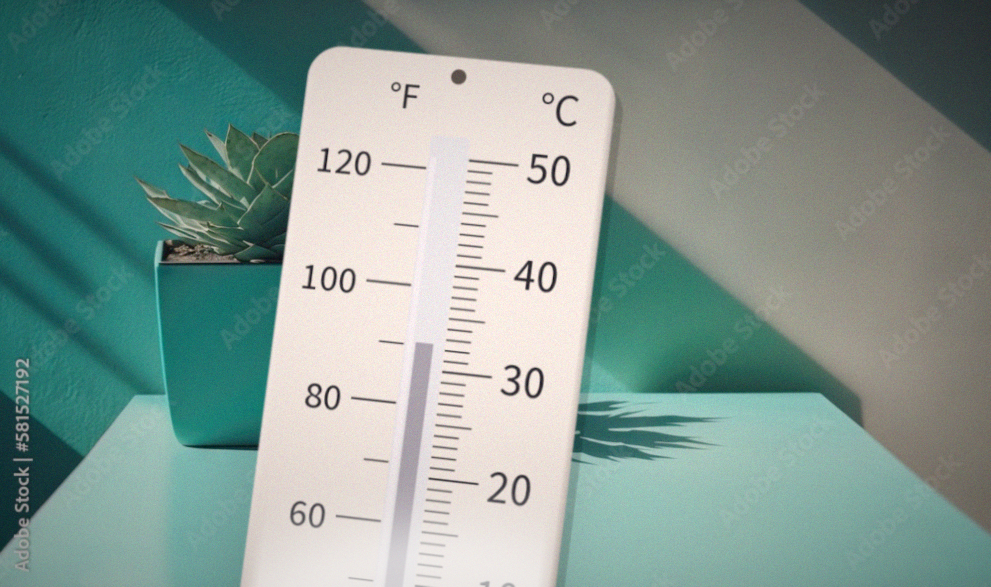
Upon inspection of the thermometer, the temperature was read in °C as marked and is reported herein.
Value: 32.5 °C
